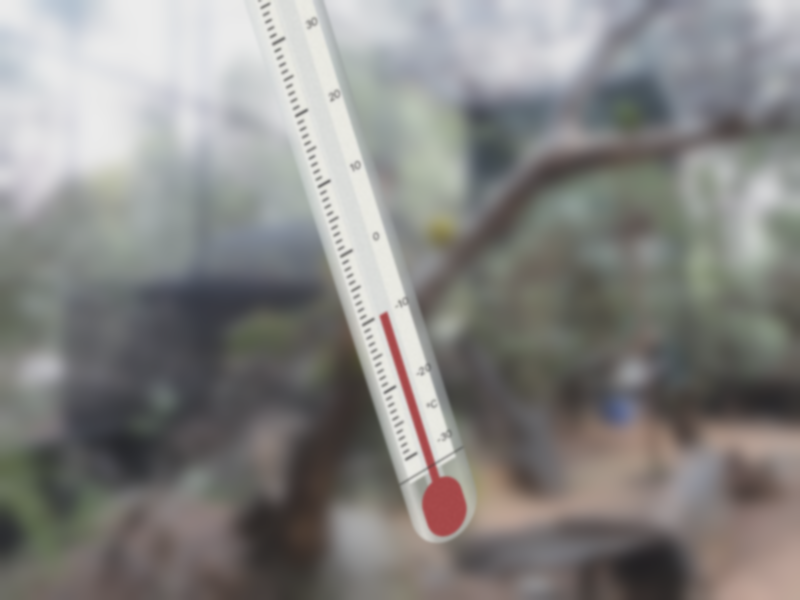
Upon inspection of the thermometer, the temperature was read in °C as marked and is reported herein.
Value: -10 °C
